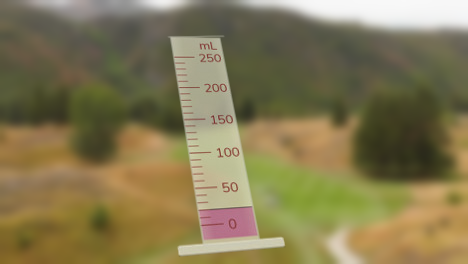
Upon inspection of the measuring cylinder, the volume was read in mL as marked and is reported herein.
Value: 20 mL
